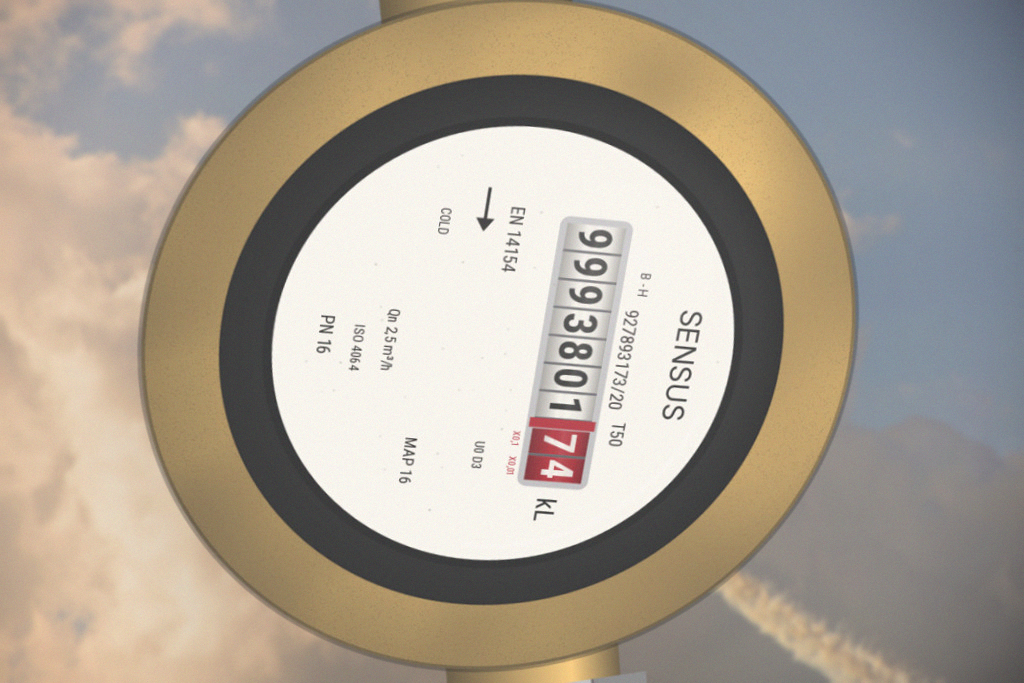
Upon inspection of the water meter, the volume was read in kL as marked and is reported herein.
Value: 9993801.74 kL
